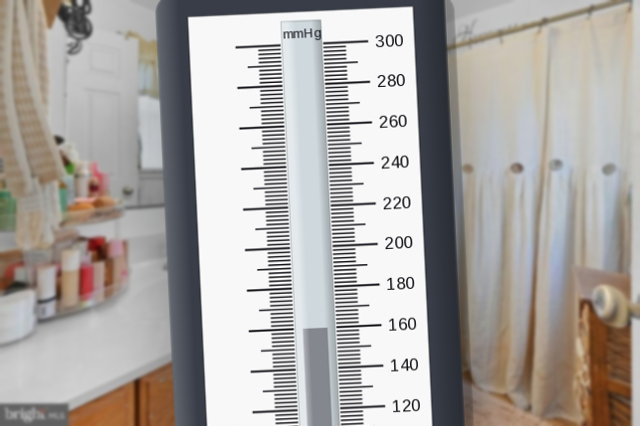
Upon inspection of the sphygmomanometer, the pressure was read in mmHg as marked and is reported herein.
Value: 160 mmHg
